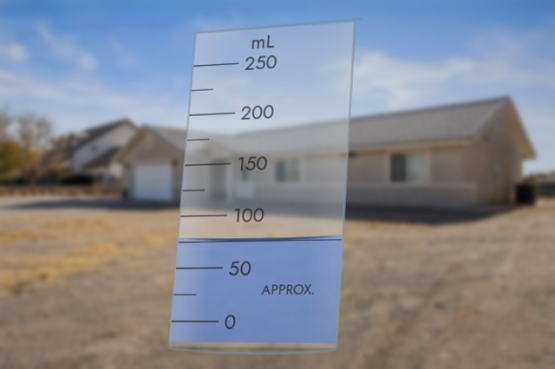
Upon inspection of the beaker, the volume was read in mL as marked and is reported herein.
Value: 75 mL
